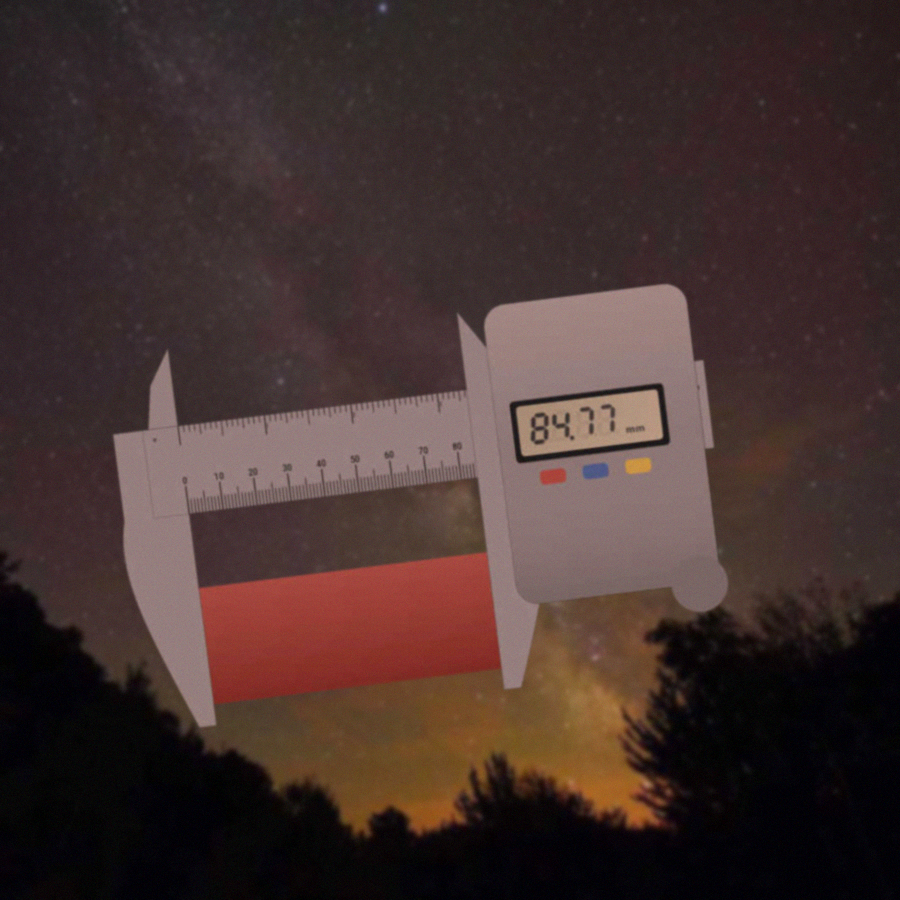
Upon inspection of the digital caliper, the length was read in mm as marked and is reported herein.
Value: 84.77 mm
